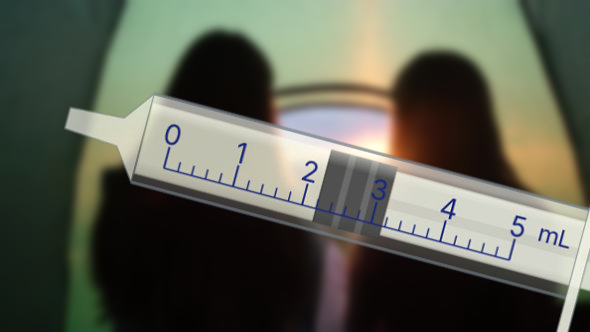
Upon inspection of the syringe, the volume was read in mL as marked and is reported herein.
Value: 2.2 mL
